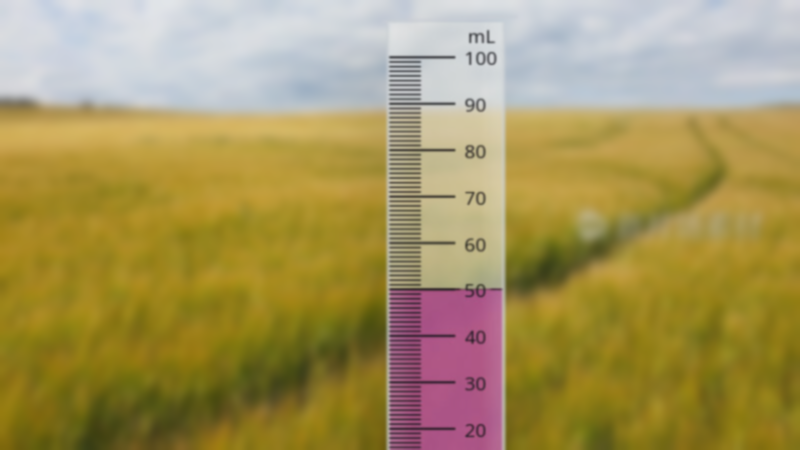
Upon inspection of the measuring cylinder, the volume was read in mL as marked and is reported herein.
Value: 50 mL
